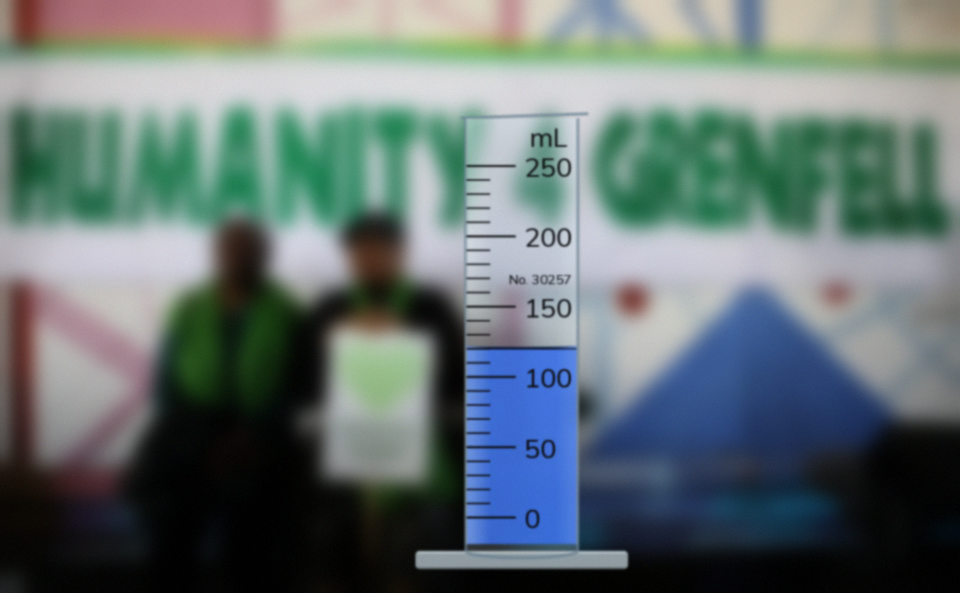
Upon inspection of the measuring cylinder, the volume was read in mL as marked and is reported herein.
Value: 120 mL
